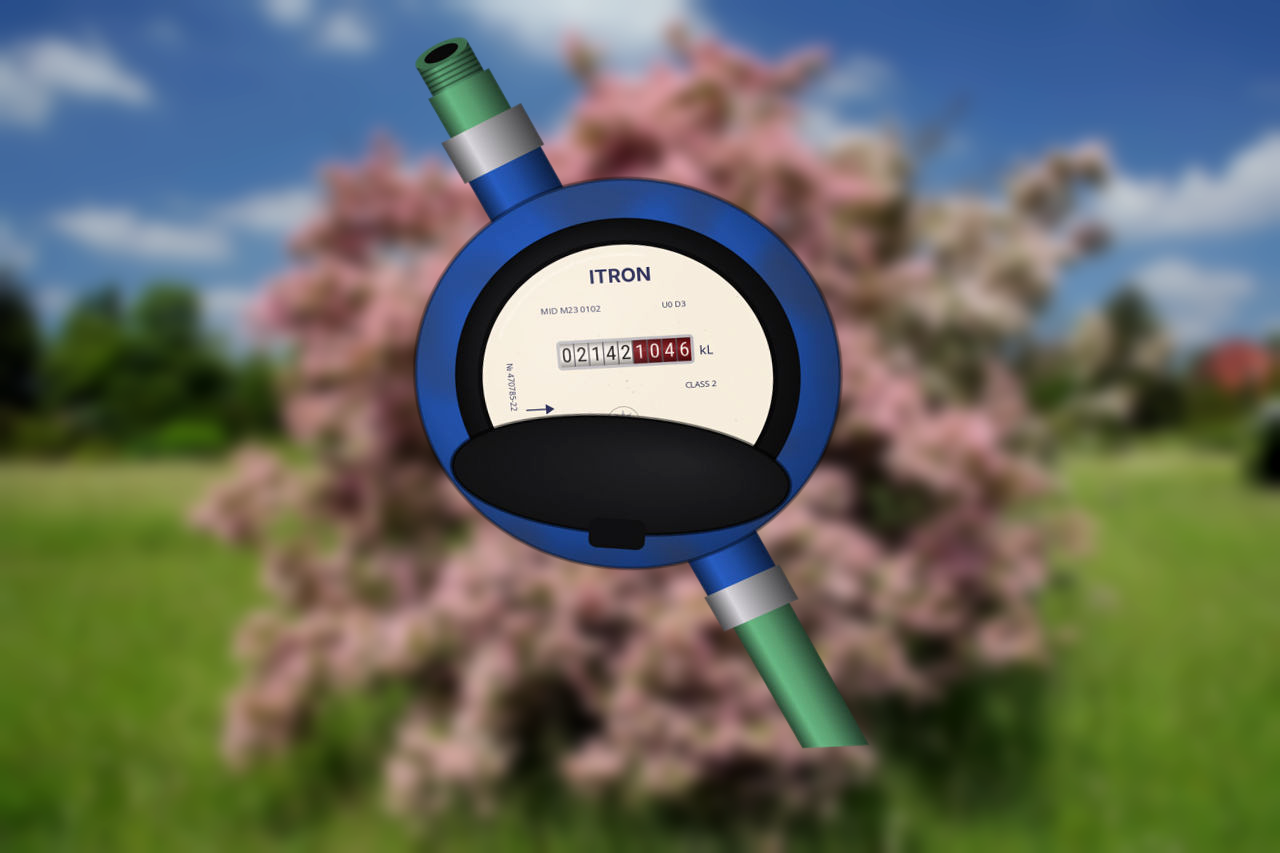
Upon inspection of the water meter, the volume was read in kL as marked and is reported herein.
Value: 2142.1046 kL
